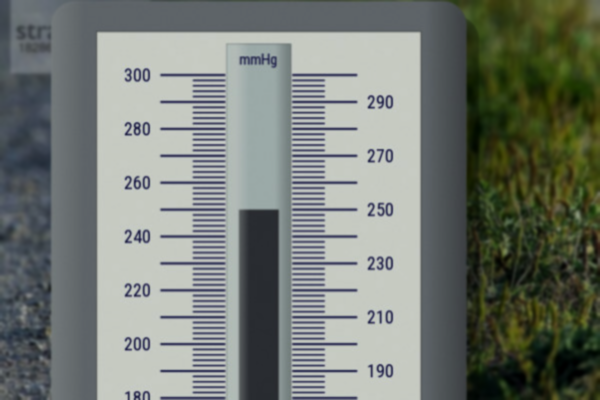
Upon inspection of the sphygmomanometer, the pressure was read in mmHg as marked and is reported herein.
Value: 250 mmHg
